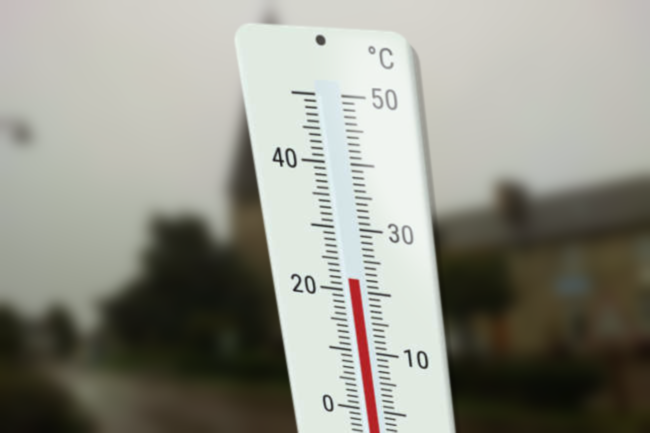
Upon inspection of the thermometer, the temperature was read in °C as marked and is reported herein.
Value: 22 °C
